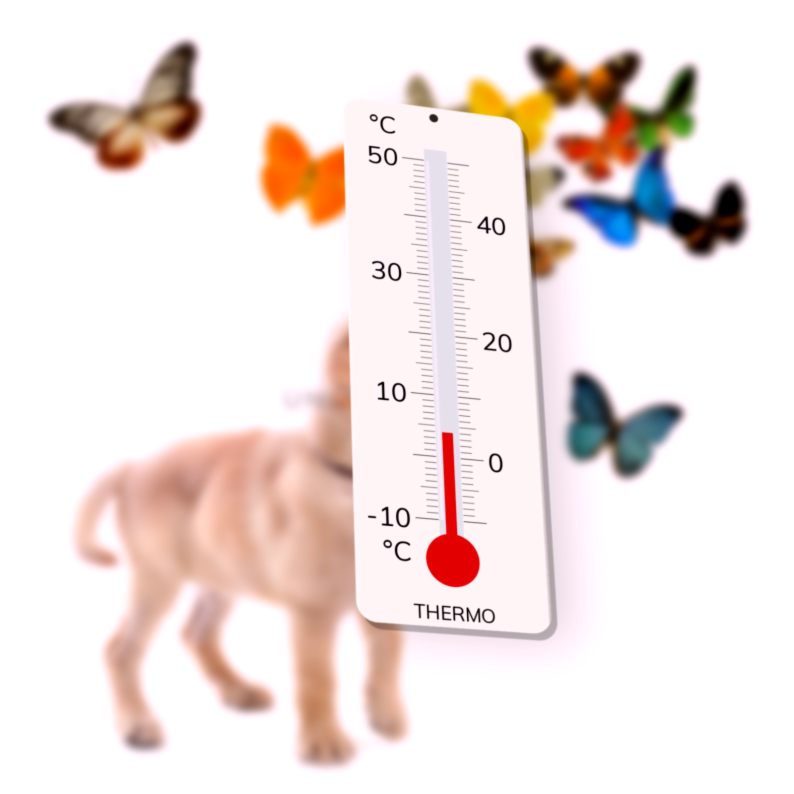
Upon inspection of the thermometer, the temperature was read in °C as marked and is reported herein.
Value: 4 °C
